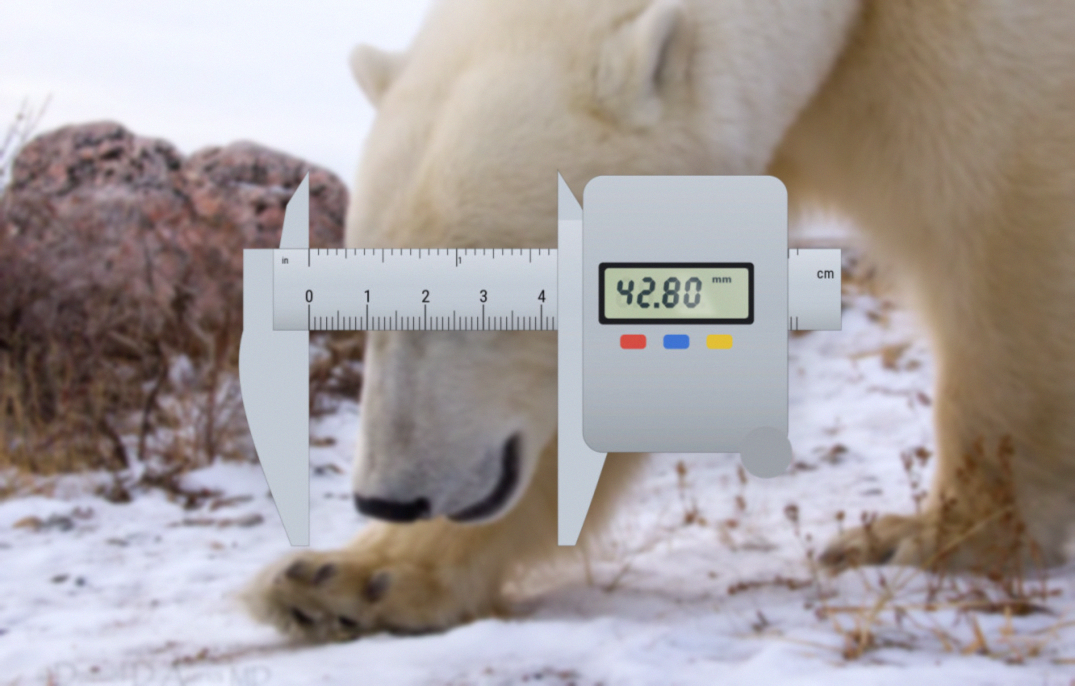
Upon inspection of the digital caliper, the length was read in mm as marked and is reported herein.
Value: 42.80 mm
